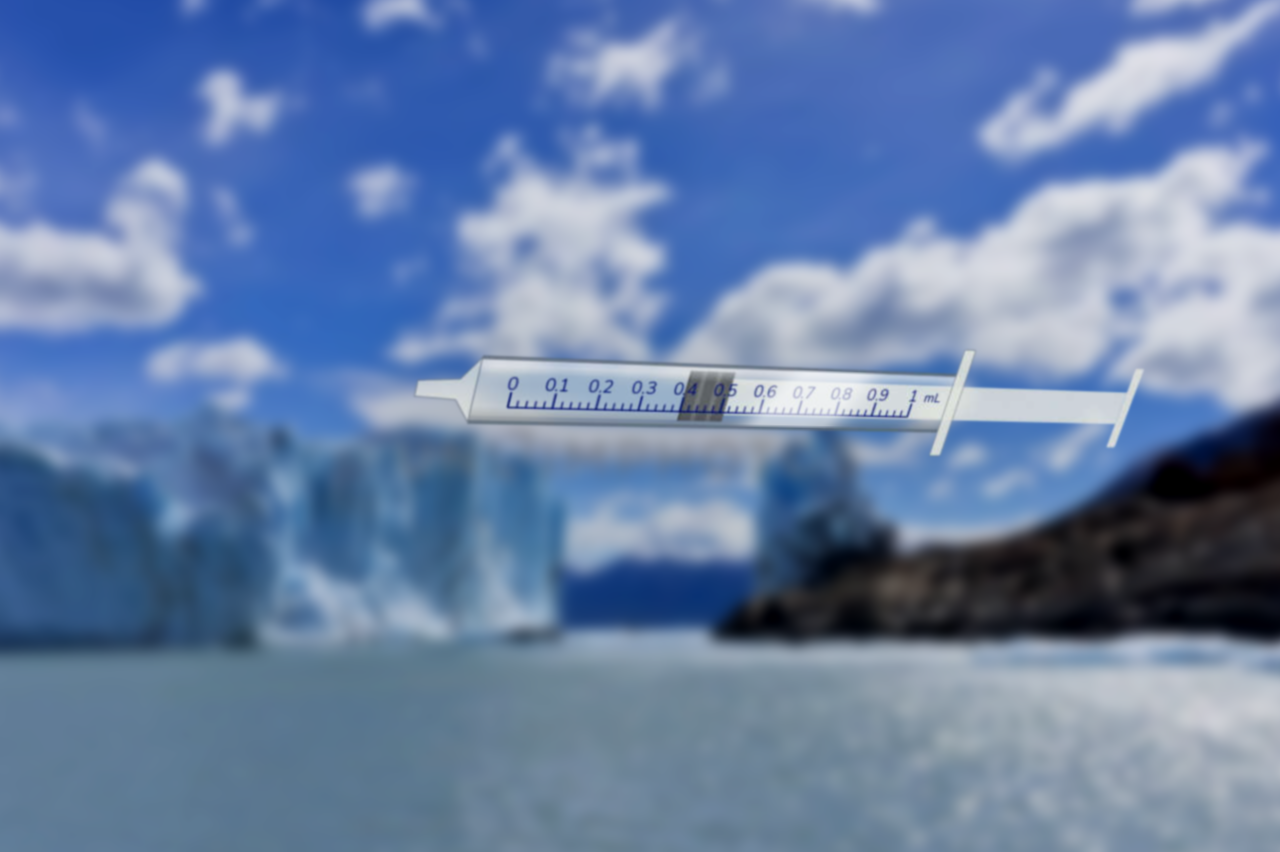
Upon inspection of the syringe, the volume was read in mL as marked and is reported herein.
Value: 0.4 mL
